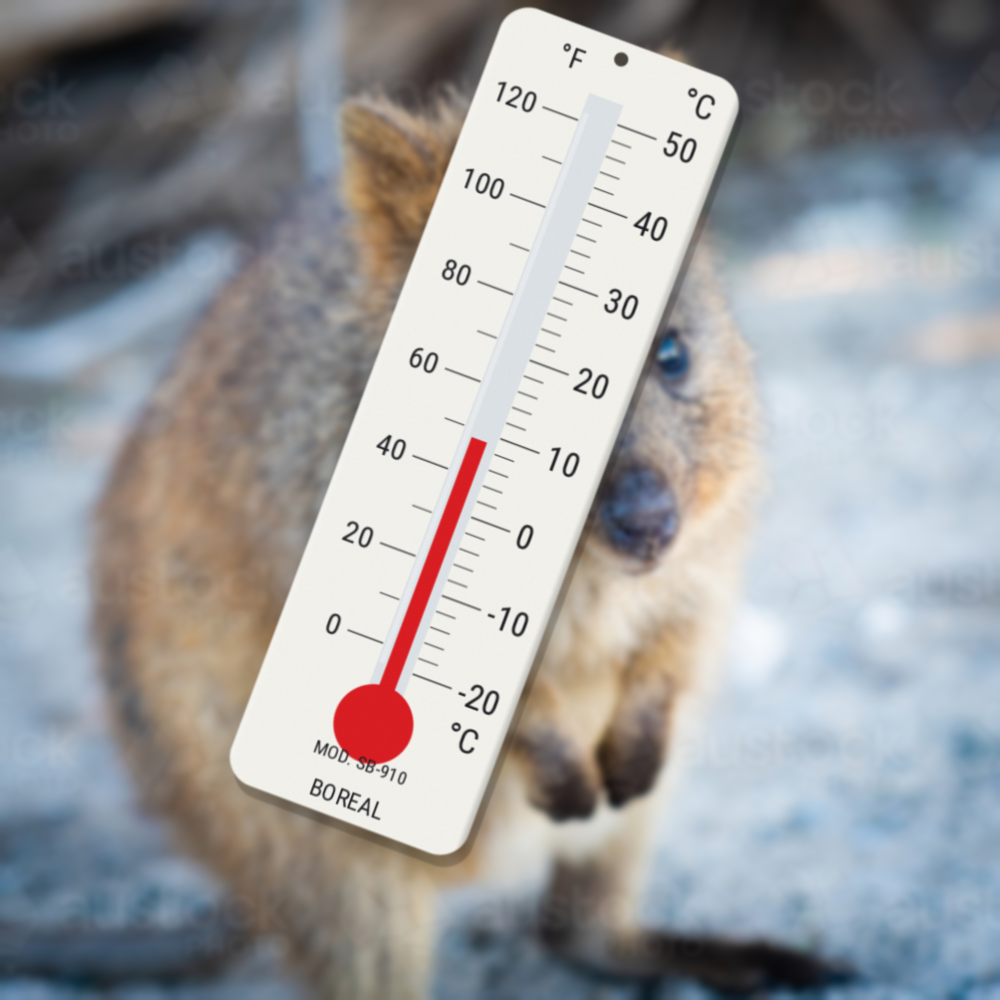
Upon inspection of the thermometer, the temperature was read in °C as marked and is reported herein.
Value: 9 °C
